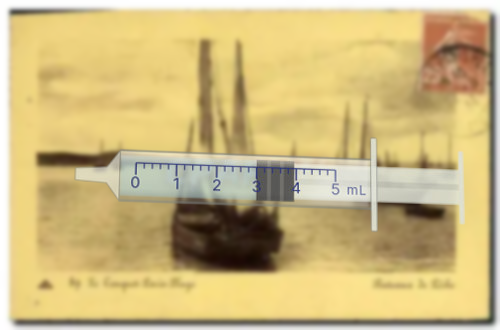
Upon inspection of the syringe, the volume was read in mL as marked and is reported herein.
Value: 3 mL
